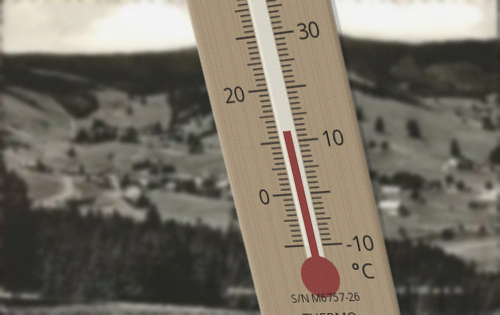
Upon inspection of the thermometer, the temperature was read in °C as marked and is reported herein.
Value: 12 °C
